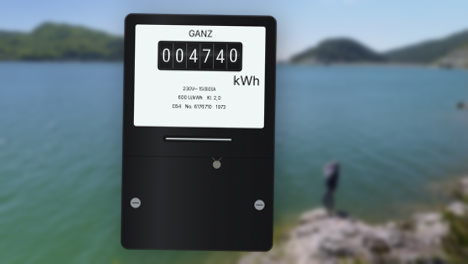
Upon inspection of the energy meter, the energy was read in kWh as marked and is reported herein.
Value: 4740 kWh
